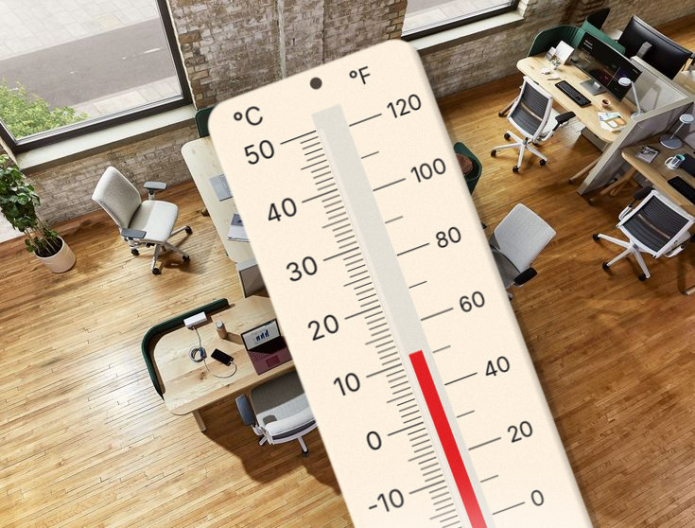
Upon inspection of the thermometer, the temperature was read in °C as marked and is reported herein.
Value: 11 °C
